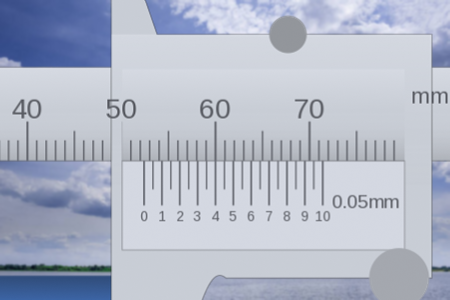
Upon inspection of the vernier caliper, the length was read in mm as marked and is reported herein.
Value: 52.4 mm
